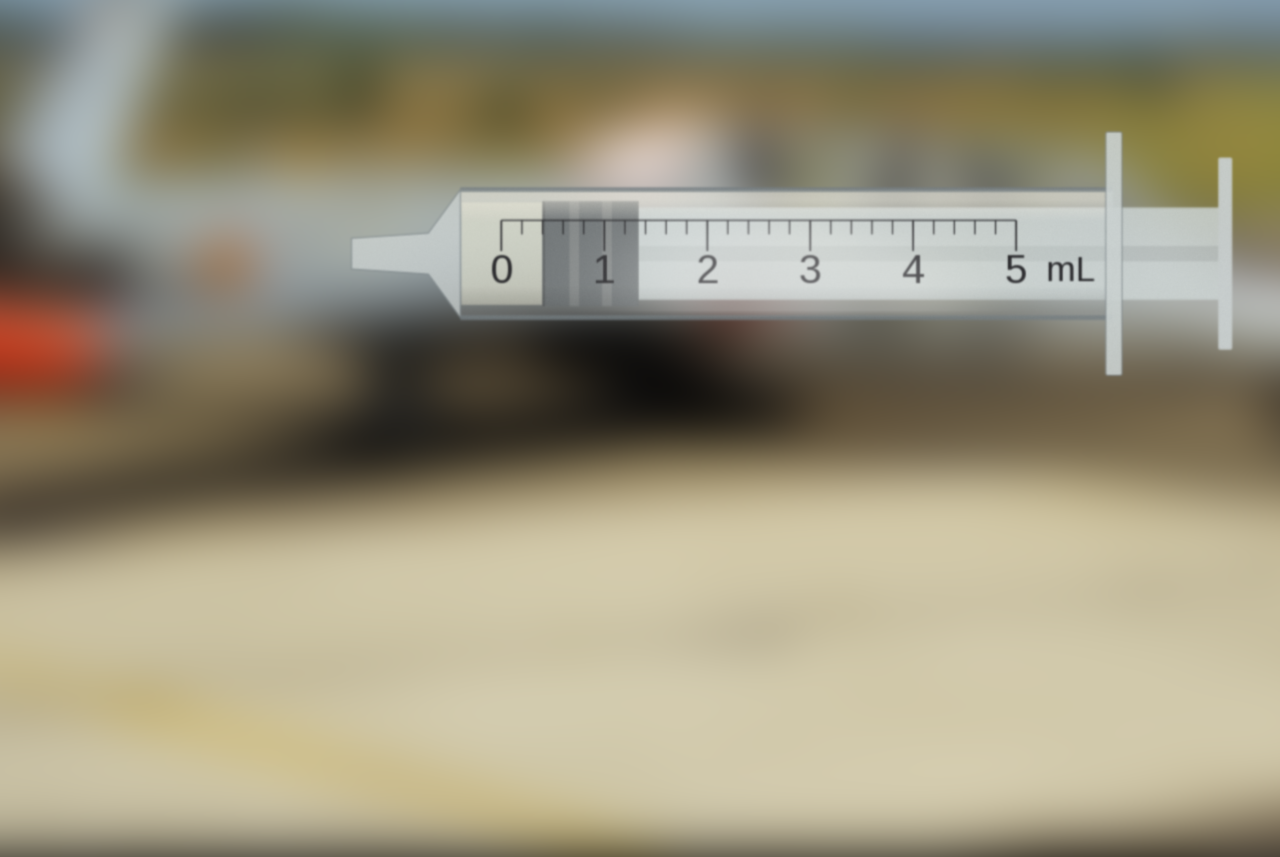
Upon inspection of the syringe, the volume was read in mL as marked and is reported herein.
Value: 0.4 mL
